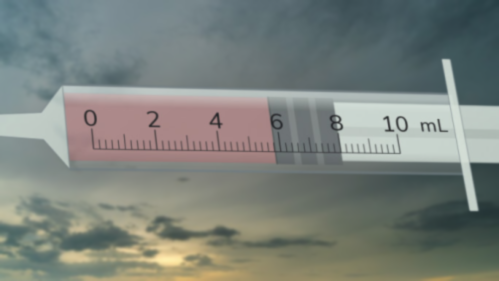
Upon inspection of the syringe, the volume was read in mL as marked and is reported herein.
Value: 5.8 mL
